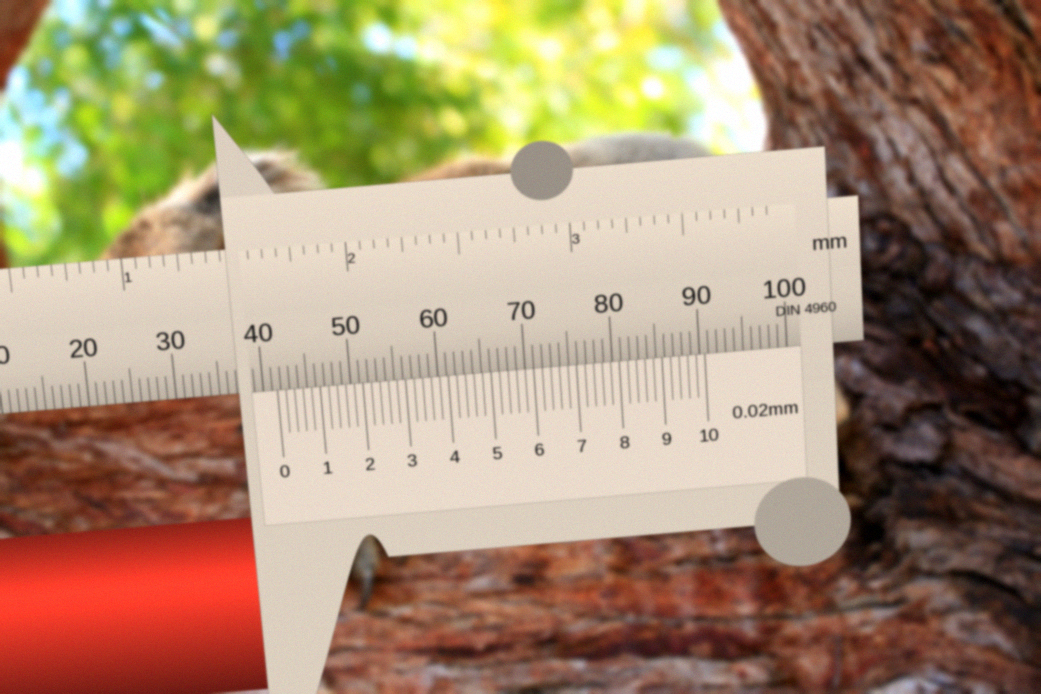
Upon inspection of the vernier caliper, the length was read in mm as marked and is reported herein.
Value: 41.6 mm
